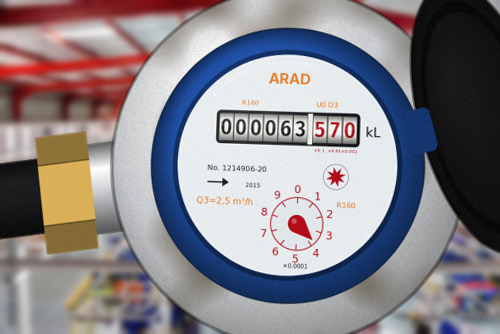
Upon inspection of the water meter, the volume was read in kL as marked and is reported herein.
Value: 63.5703 kL
